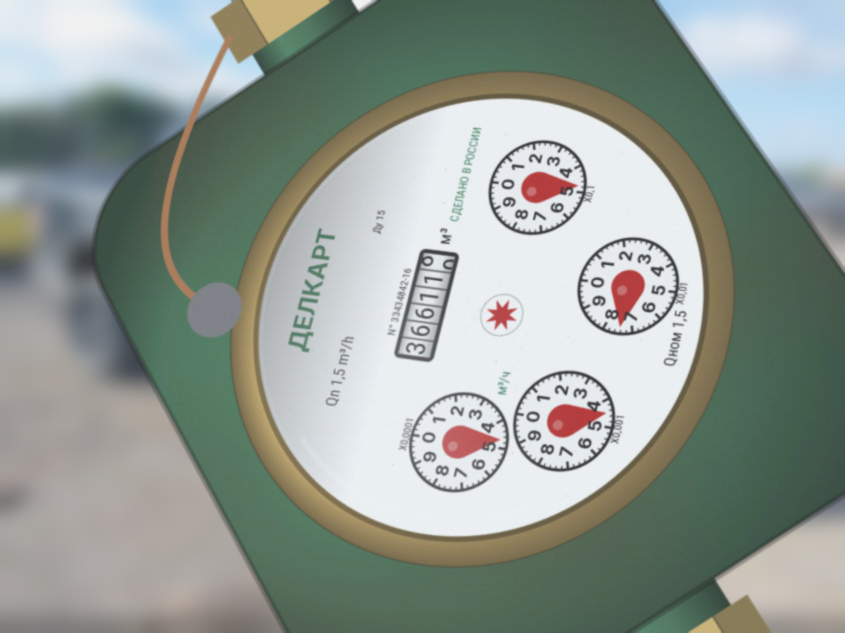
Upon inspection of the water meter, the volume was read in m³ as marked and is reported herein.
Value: 366118.4744 m³
